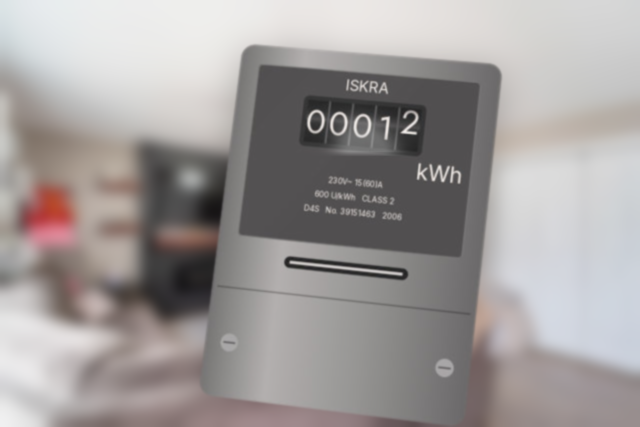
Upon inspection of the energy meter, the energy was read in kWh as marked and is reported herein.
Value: 12 kWh
